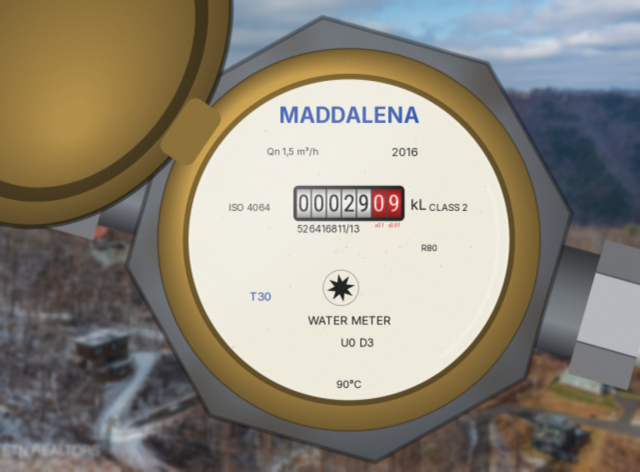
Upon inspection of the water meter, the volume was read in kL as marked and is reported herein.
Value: 29.09 kL
